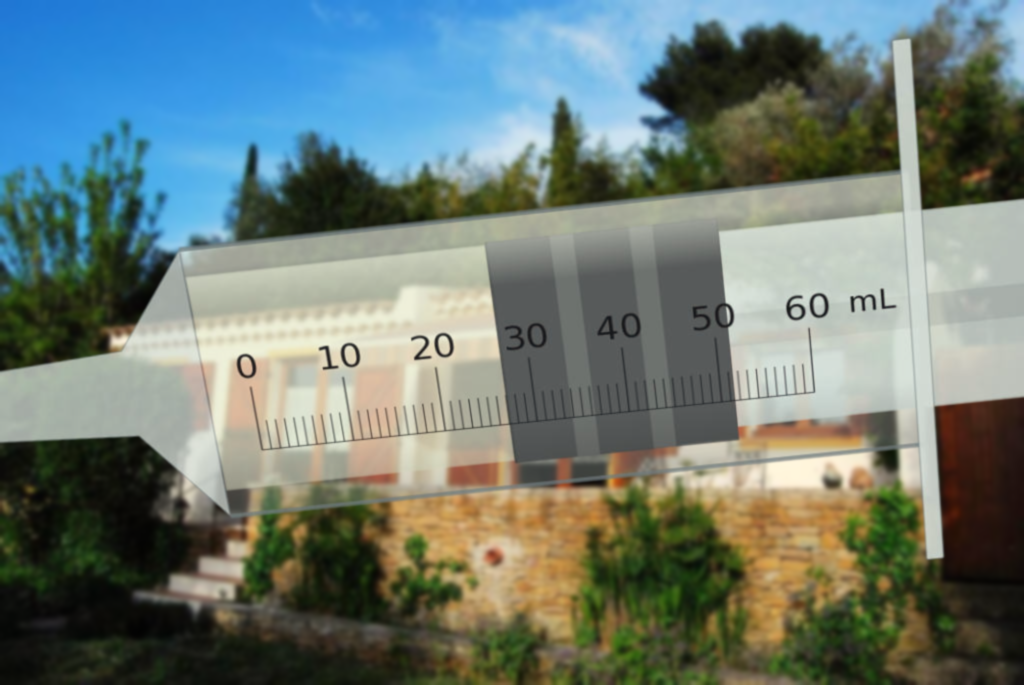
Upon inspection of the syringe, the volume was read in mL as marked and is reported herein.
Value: 27 mL
